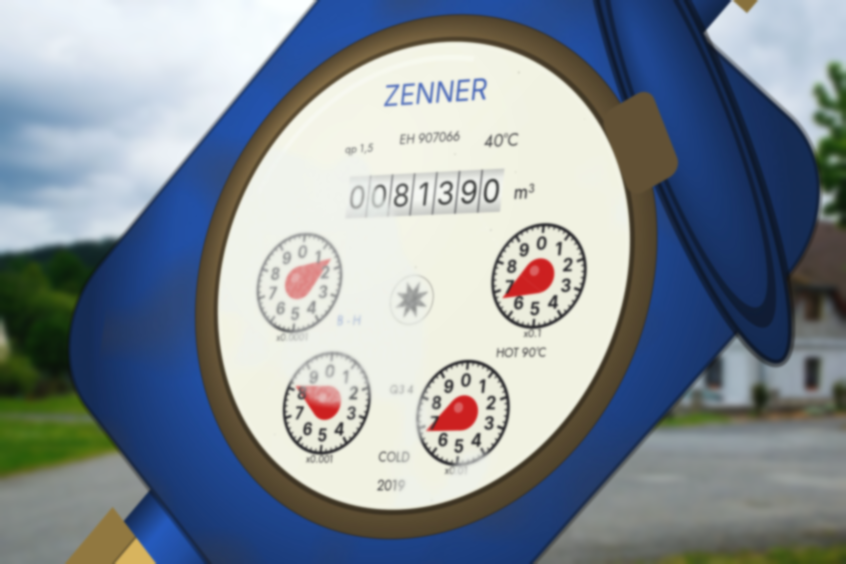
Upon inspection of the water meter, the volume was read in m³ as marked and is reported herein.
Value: 81390.6681 m³
